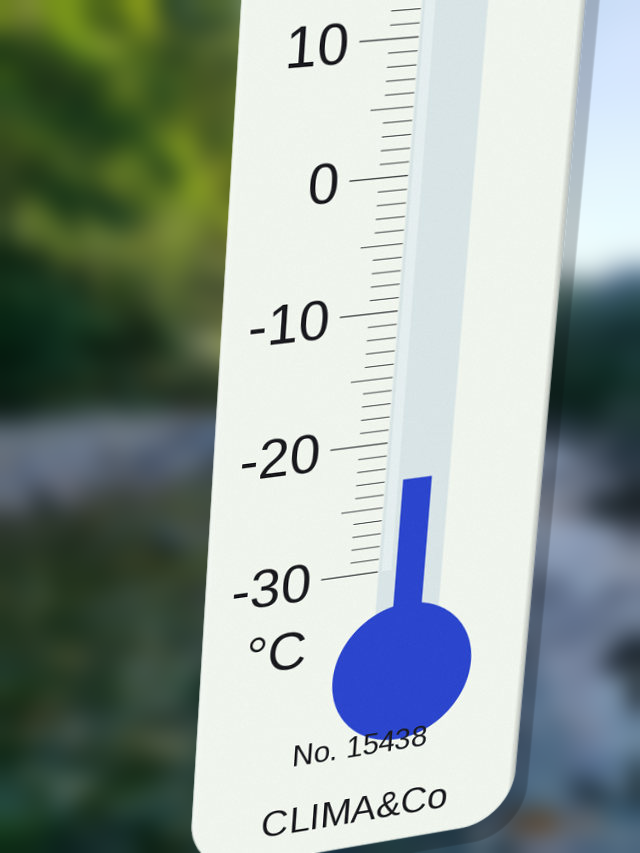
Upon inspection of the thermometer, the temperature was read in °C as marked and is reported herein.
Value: -23 °C
